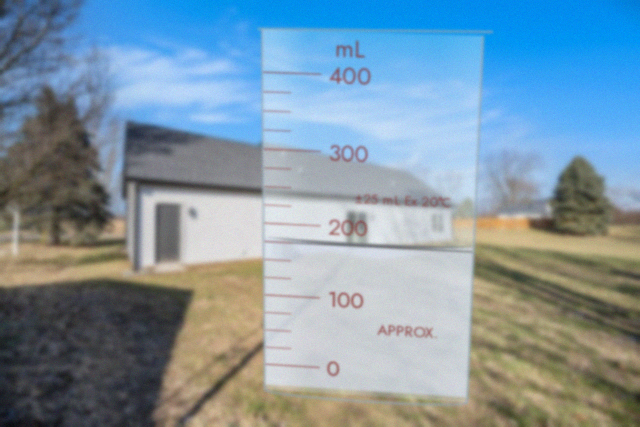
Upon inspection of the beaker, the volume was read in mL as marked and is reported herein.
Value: 175 mL
